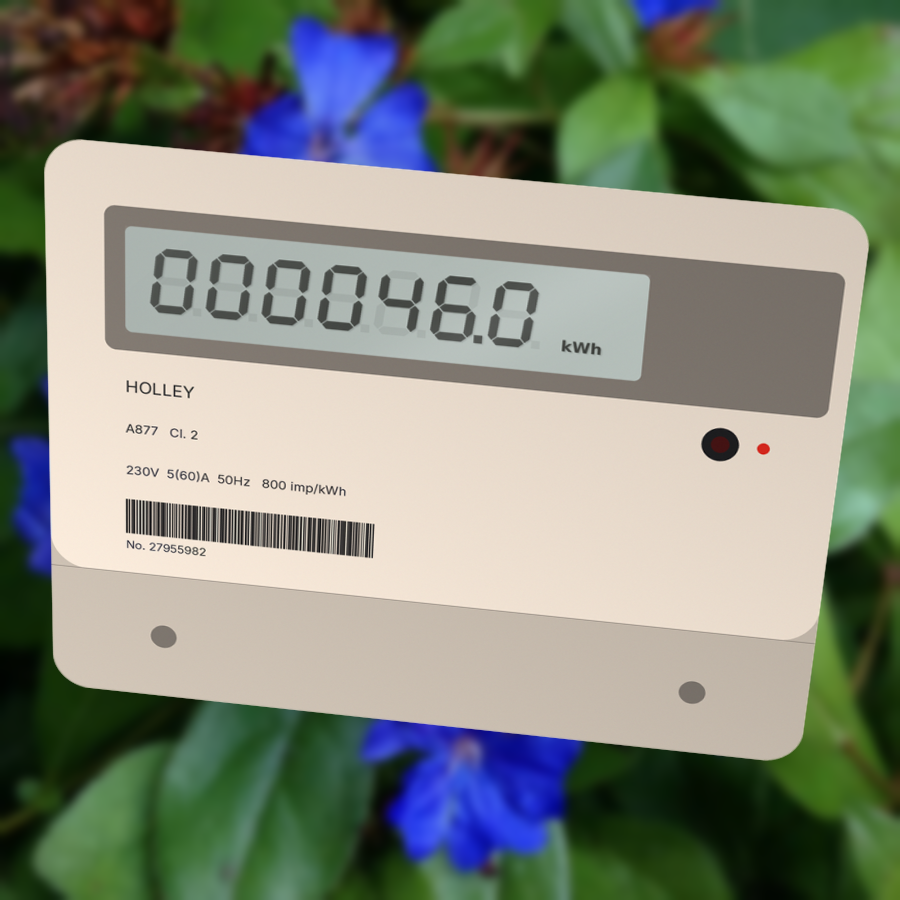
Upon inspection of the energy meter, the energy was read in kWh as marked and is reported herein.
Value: 46.0 kWh
